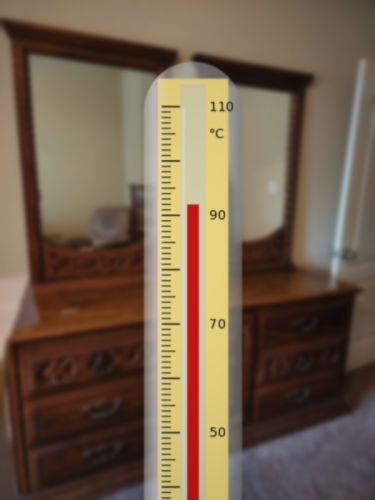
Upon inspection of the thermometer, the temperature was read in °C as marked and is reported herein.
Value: 92 °C
